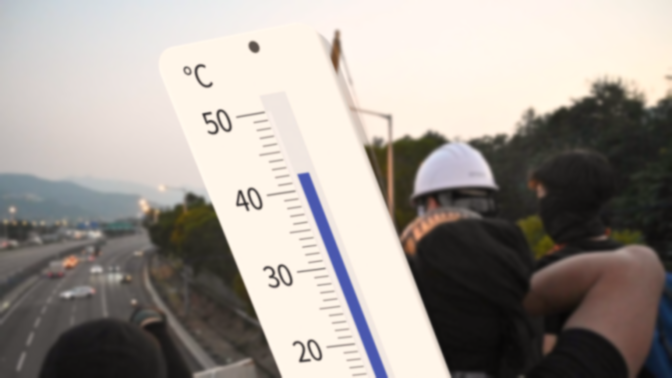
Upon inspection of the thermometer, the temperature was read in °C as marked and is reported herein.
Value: 42 °C
